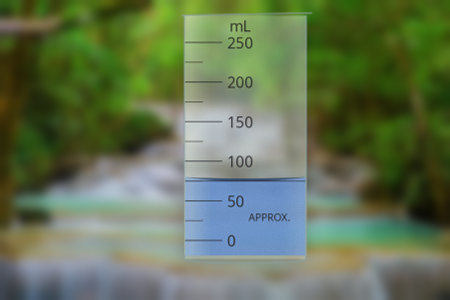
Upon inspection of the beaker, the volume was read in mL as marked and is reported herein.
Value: 75 mL
